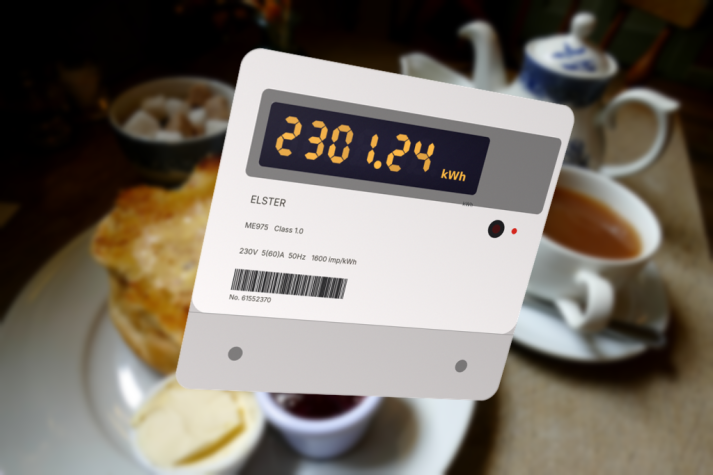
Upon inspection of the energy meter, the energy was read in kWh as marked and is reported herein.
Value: 2301.24 kWh
